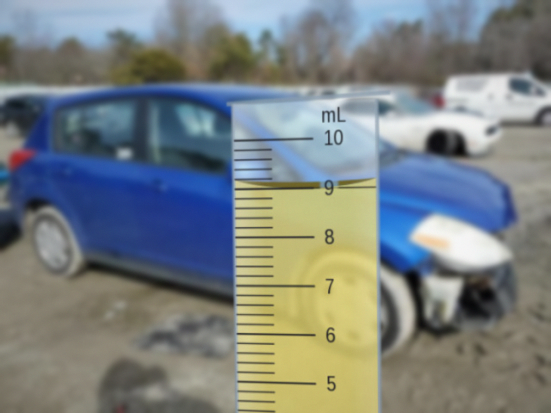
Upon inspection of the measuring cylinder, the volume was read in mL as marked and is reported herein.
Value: 9 mL
